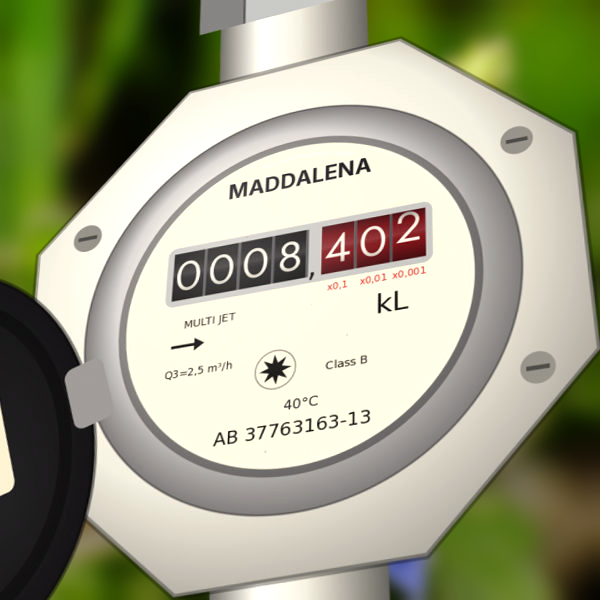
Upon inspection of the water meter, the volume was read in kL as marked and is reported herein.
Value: 8.402 kL
